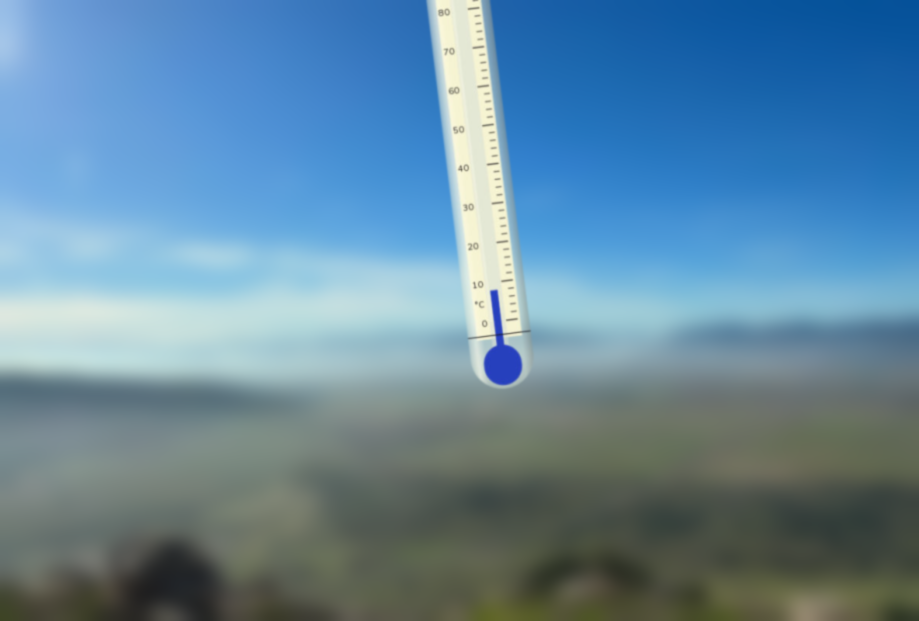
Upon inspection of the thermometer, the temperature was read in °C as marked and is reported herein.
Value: 8 °C
